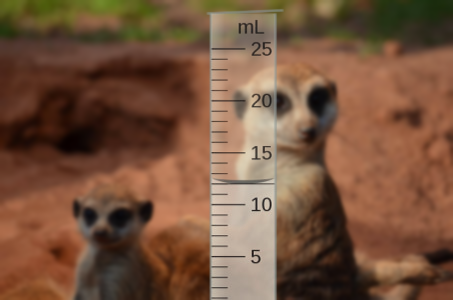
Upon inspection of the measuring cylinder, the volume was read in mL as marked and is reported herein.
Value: 12 mL
